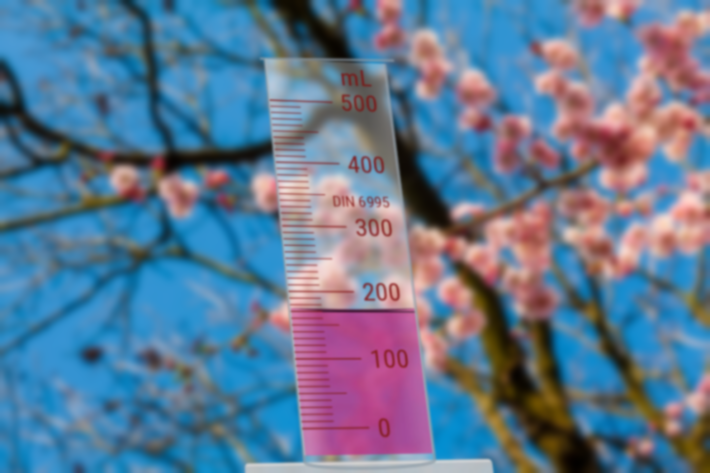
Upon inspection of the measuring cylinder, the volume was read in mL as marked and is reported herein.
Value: 170 mL
